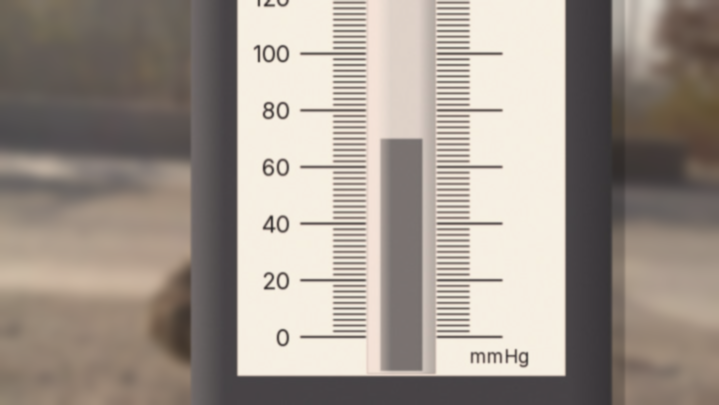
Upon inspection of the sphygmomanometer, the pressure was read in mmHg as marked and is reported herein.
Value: 70 mmHg
